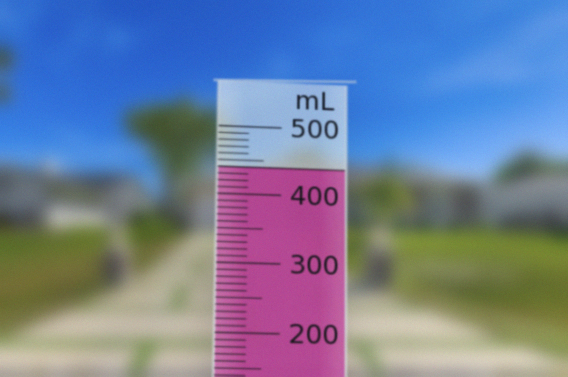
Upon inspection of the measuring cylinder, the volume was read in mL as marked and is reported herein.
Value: 440 mL
